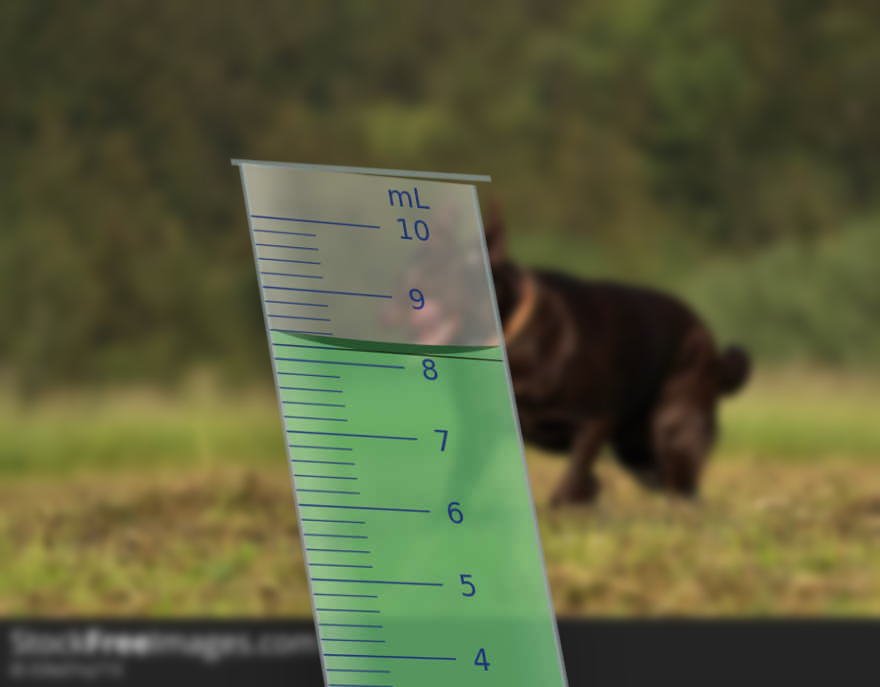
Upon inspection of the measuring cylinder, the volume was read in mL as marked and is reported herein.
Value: 8.2 mL
